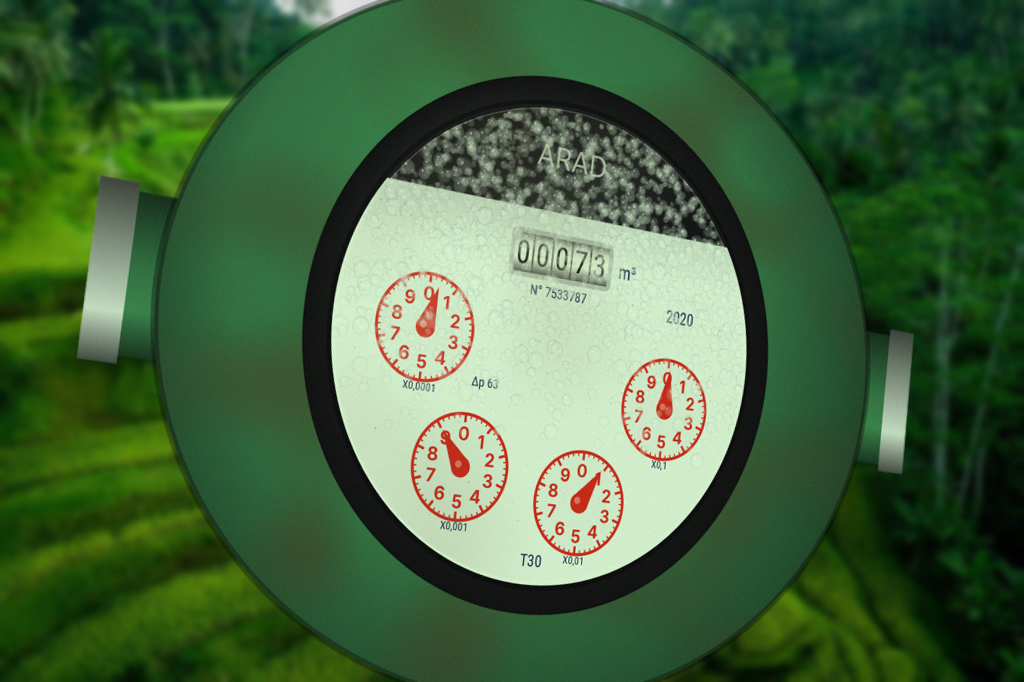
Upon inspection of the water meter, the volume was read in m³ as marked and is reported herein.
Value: 73.0090 m³
